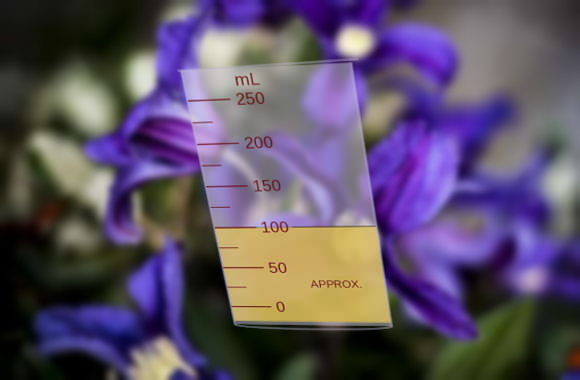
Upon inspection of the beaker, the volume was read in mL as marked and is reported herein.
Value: 100 mL
